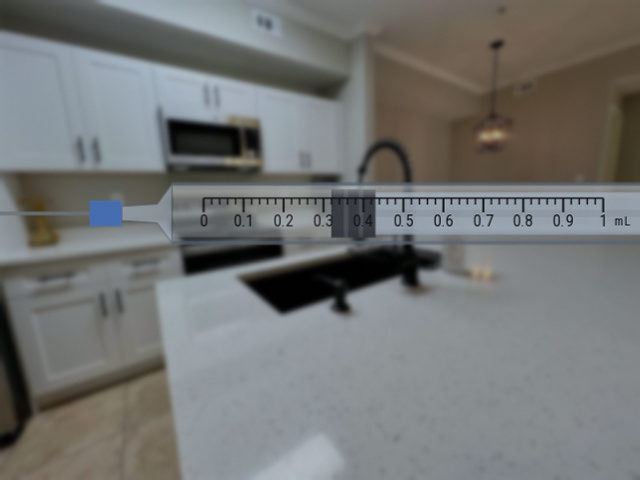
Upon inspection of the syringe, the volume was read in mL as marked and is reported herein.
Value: 0.32 mL
